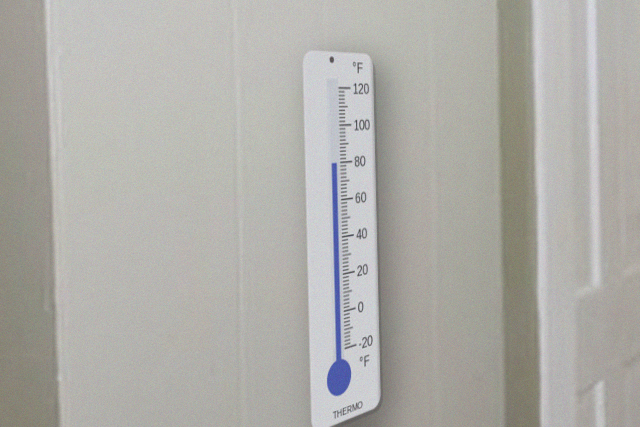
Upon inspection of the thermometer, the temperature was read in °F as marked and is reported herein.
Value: 80 °F
